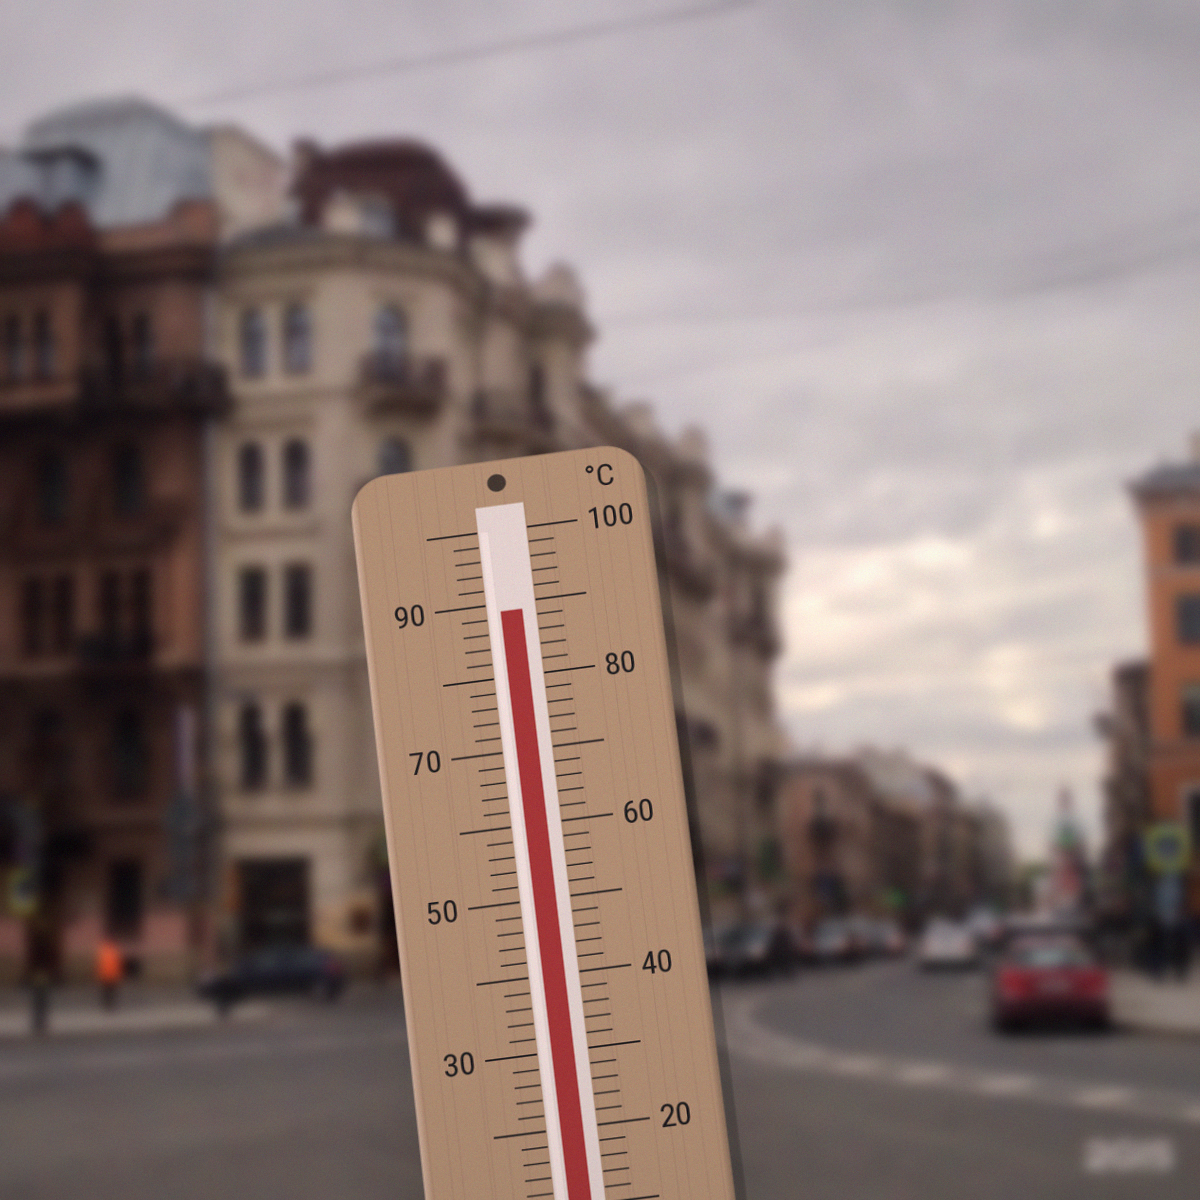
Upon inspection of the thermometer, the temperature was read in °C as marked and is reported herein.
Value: 89 °C
